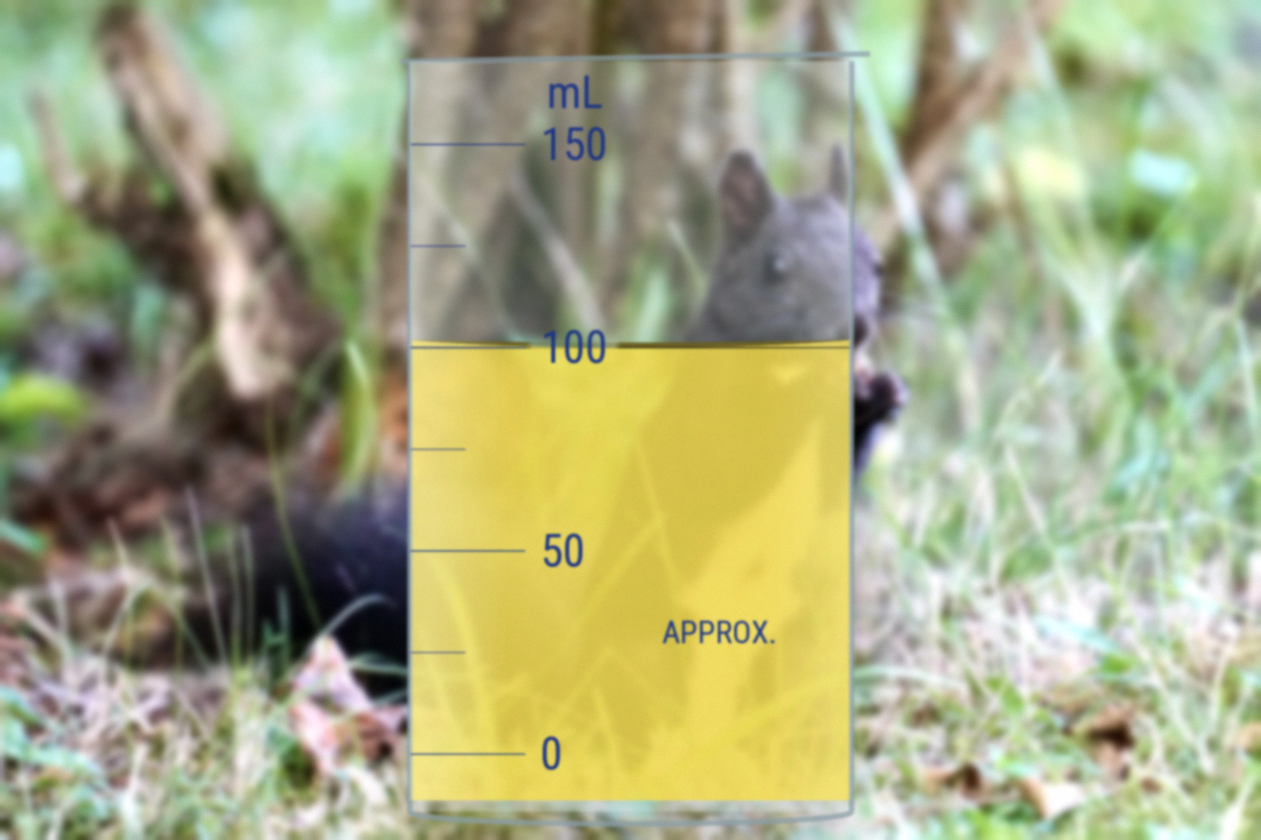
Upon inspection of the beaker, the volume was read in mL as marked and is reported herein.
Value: 100 mL
